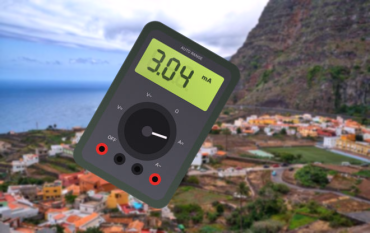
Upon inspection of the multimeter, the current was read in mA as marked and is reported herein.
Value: 3.04 mA
